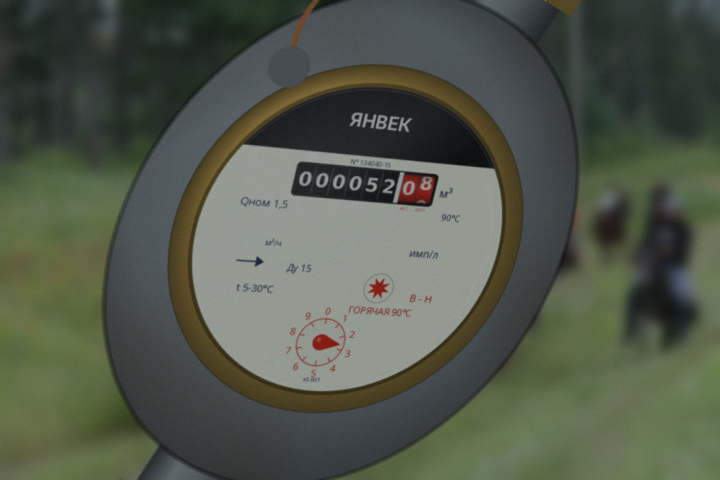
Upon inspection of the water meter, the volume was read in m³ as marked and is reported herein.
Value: 52.082 m³
